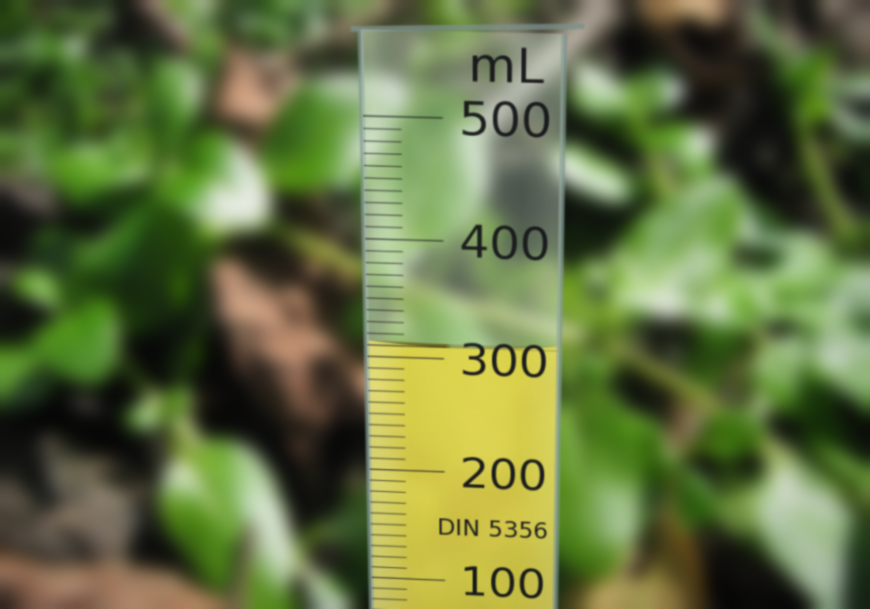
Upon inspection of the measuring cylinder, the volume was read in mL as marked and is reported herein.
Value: 310 mL
